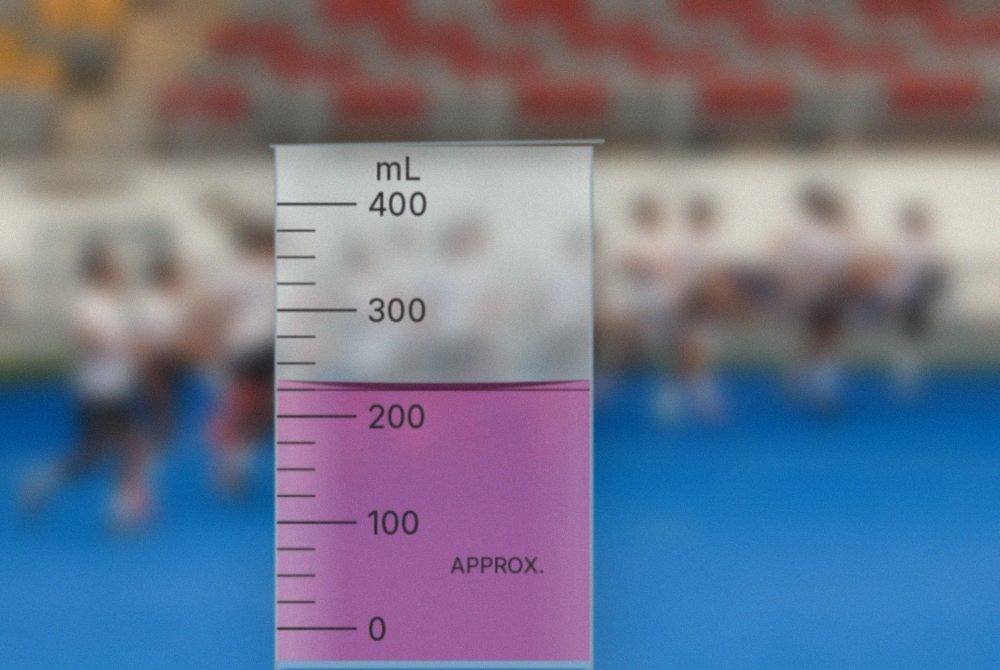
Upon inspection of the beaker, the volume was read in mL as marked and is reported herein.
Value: 225 mL
